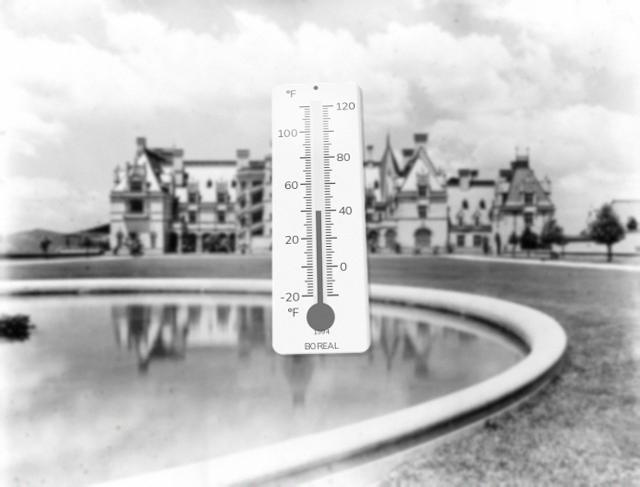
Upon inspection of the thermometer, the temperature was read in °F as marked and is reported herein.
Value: 40 °F
